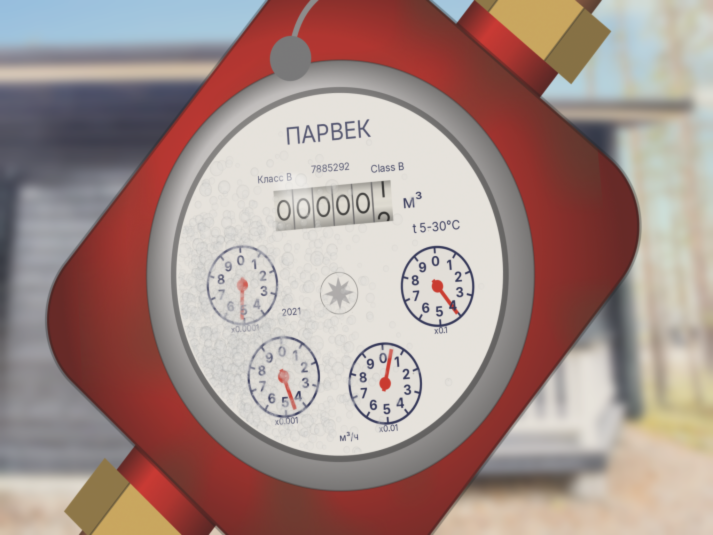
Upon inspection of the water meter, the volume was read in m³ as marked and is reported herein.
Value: 1.4045 m³
